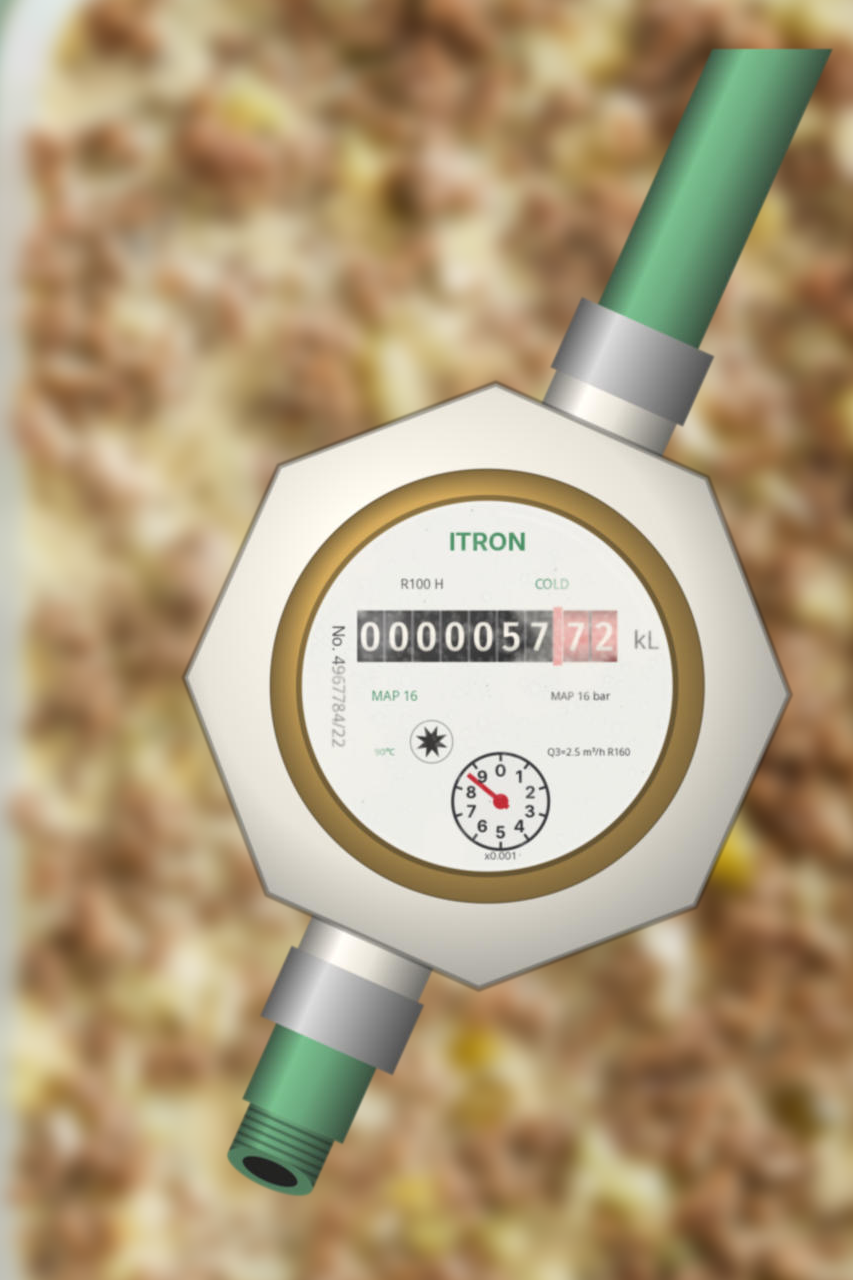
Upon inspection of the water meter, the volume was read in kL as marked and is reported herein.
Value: 57.728 kL
